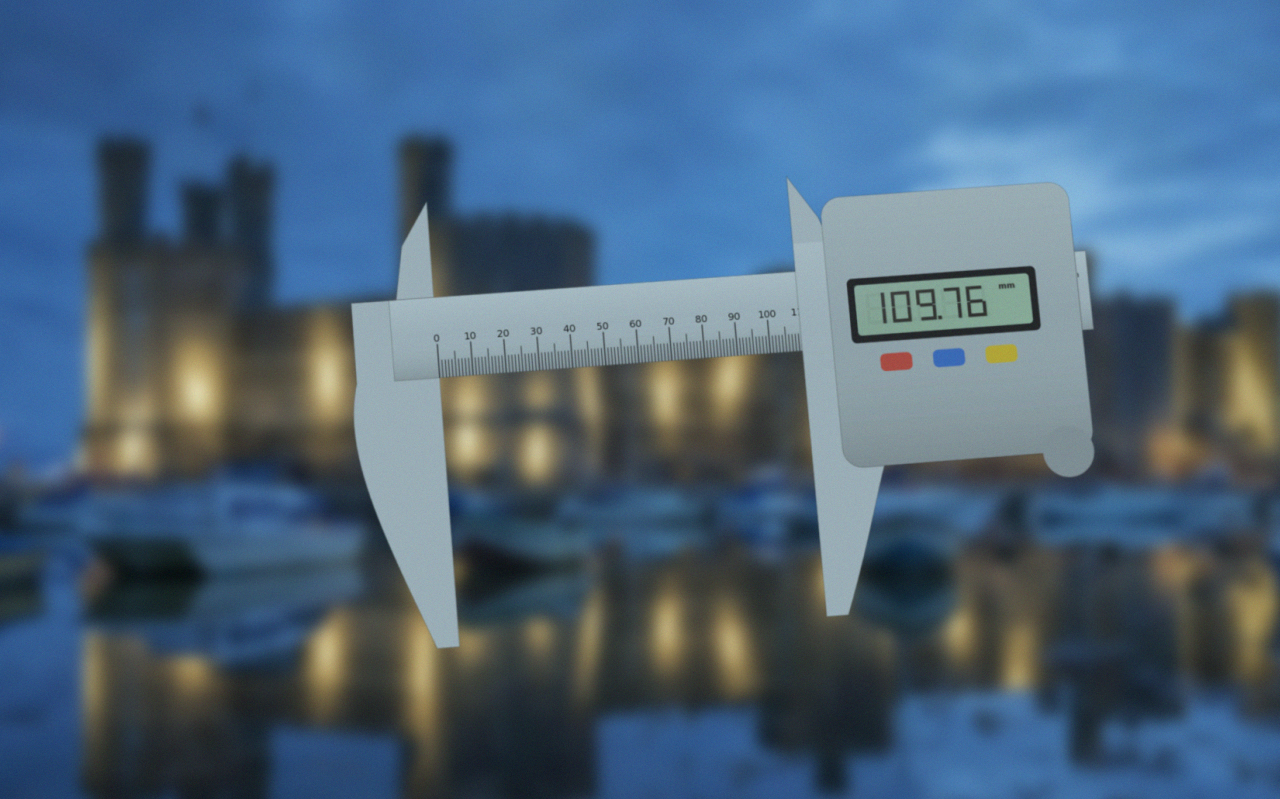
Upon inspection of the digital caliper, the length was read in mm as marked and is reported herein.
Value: 109.76 mm
